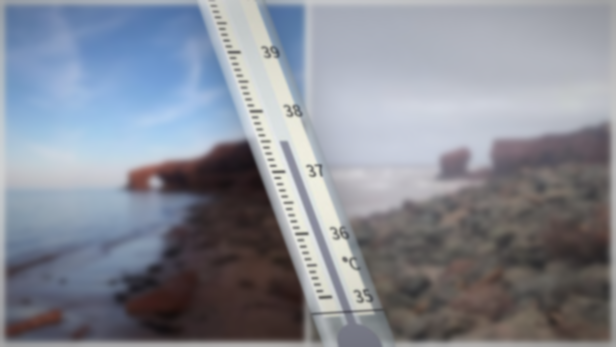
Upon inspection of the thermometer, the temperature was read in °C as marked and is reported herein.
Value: 37.5 °C
